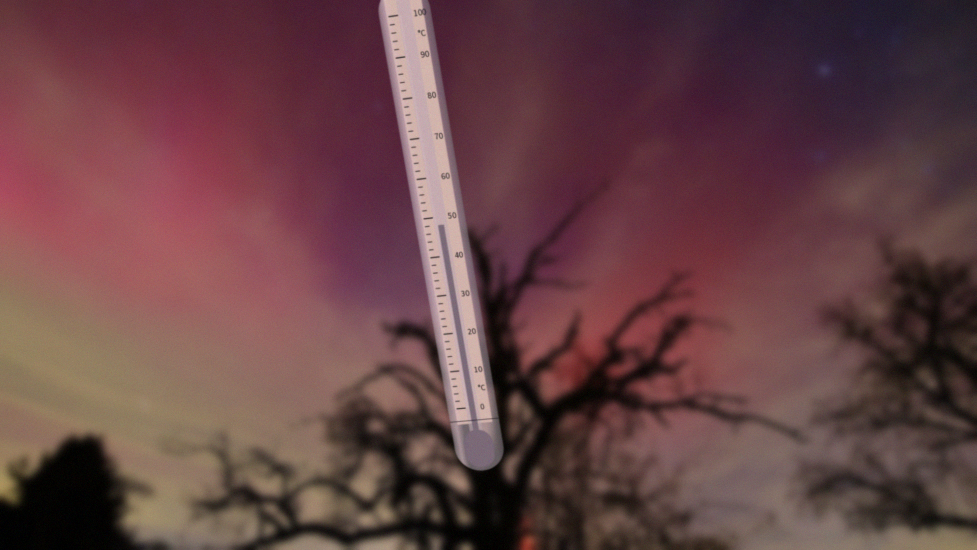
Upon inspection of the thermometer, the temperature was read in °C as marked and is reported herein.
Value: 48 °C
